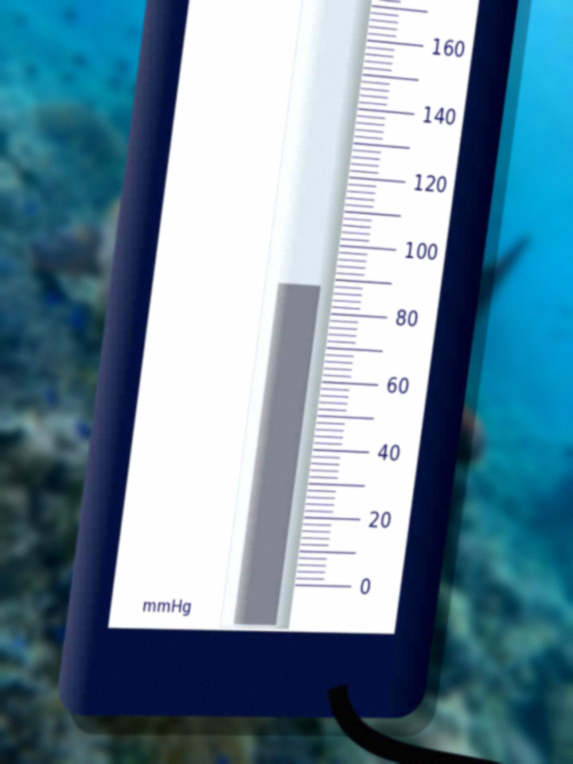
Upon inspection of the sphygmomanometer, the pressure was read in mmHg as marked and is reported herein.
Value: 88 mmHg
